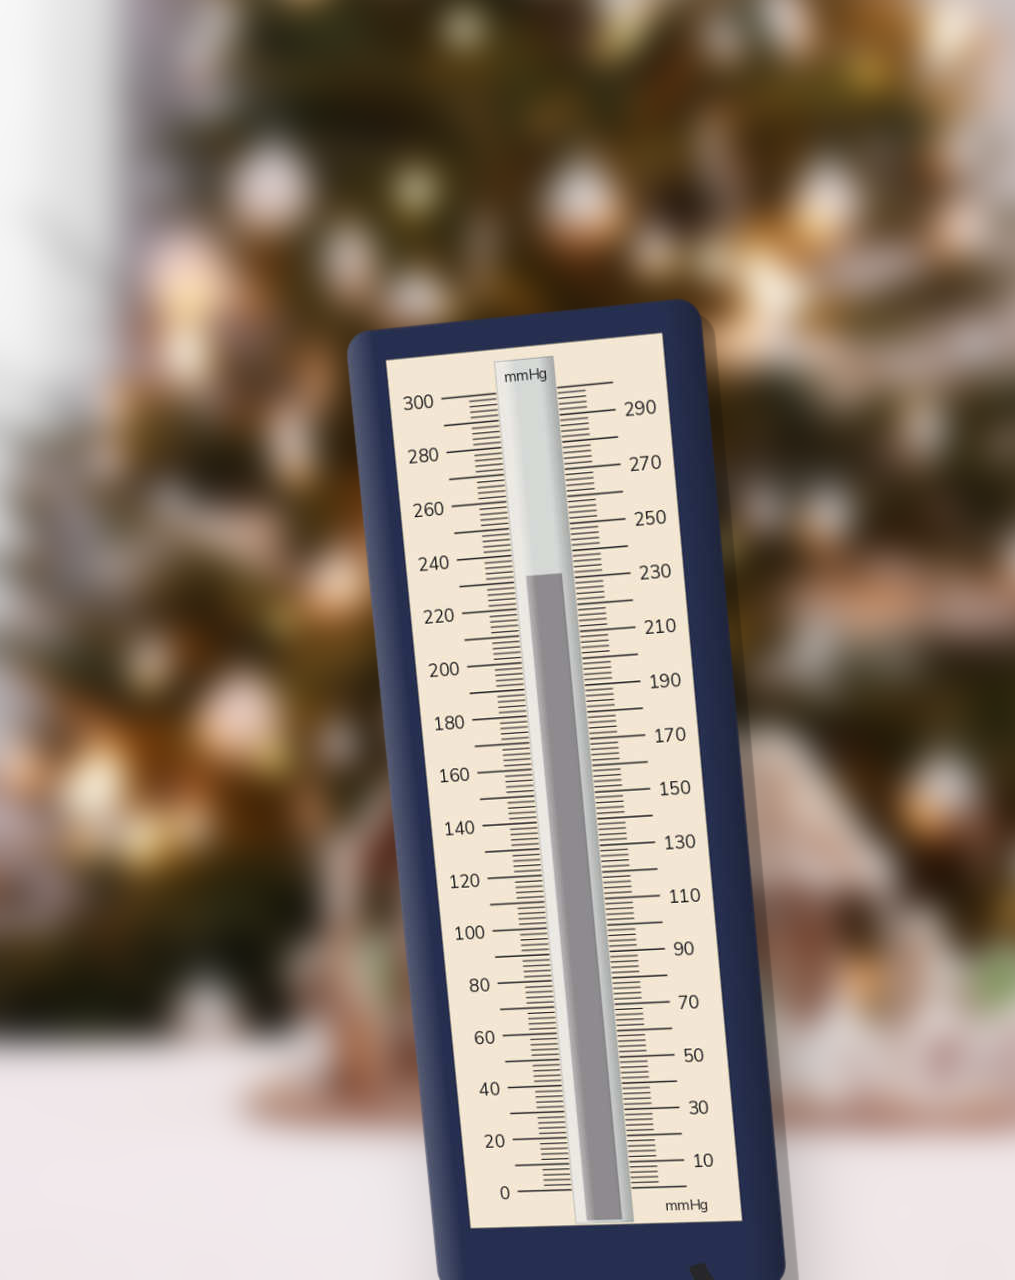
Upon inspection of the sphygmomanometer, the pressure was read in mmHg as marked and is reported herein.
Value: 232 mmHg
